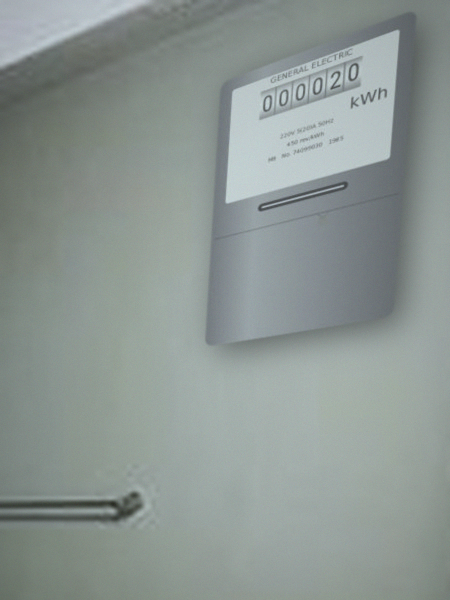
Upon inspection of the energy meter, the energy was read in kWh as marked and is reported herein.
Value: 20 kWh
